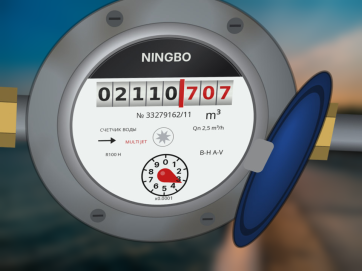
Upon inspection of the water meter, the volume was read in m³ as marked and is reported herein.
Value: 2110.7073 m³
